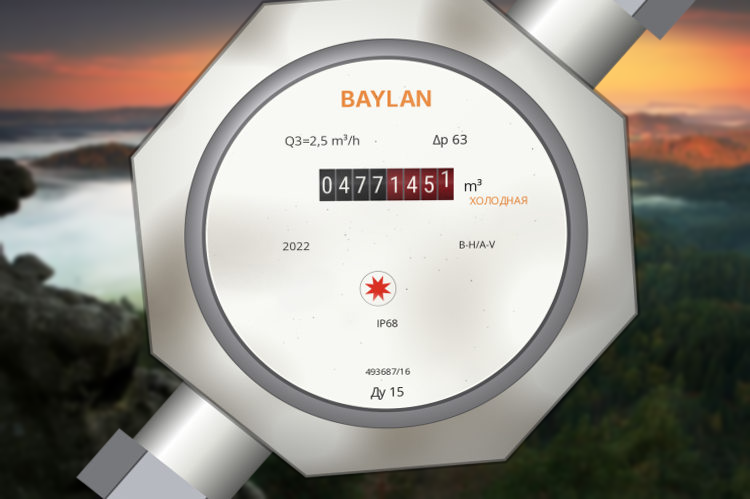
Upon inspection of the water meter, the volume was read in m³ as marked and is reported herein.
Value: 477.1451 m³
